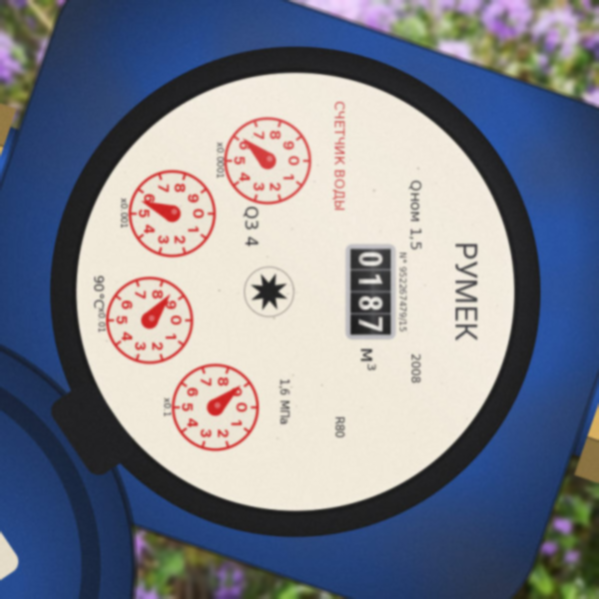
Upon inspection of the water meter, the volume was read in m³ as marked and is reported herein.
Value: 187.8856 m³
